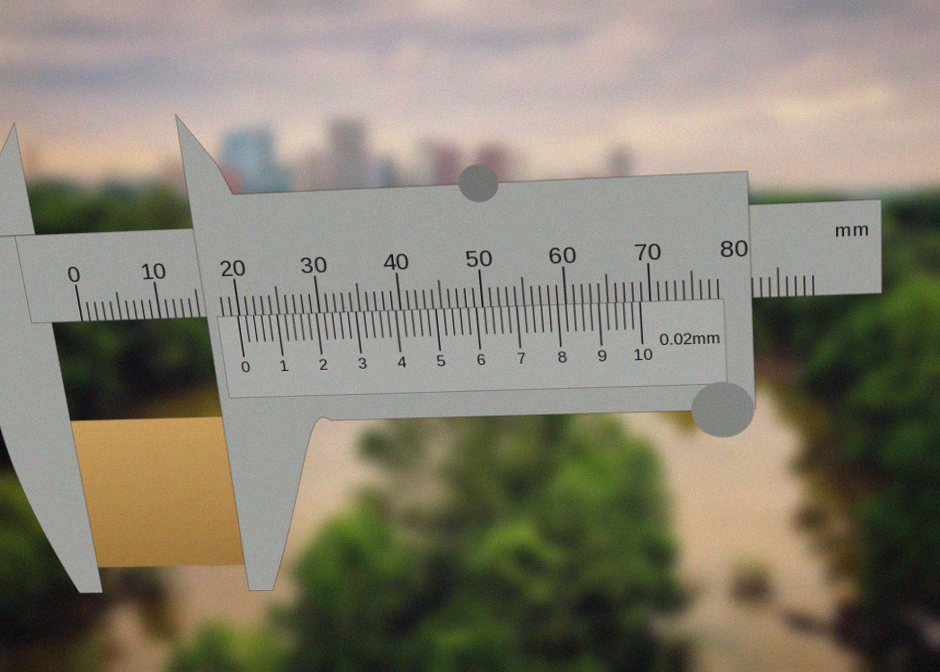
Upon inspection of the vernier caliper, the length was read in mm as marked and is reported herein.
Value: 19.8 mm
